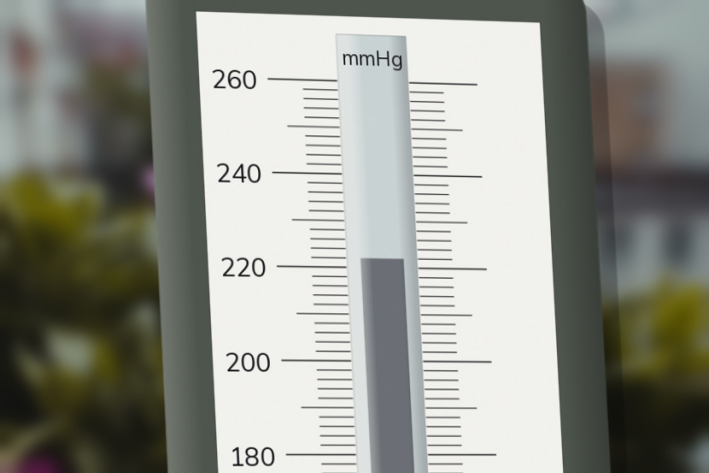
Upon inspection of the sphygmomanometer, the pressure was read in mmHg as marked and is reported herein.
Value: 222 mmHg
